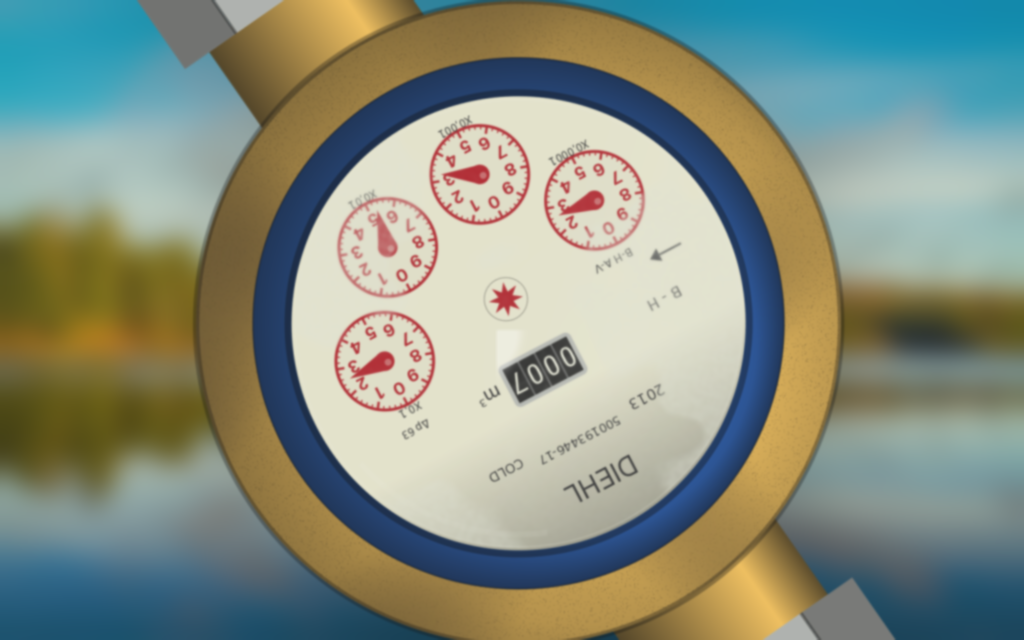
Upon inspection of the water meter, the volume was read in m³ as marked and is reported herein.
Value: 7.2532 m³
